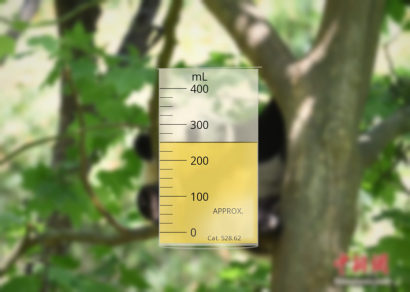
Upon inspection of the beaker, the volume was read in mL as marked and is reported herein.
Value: 250 mL
